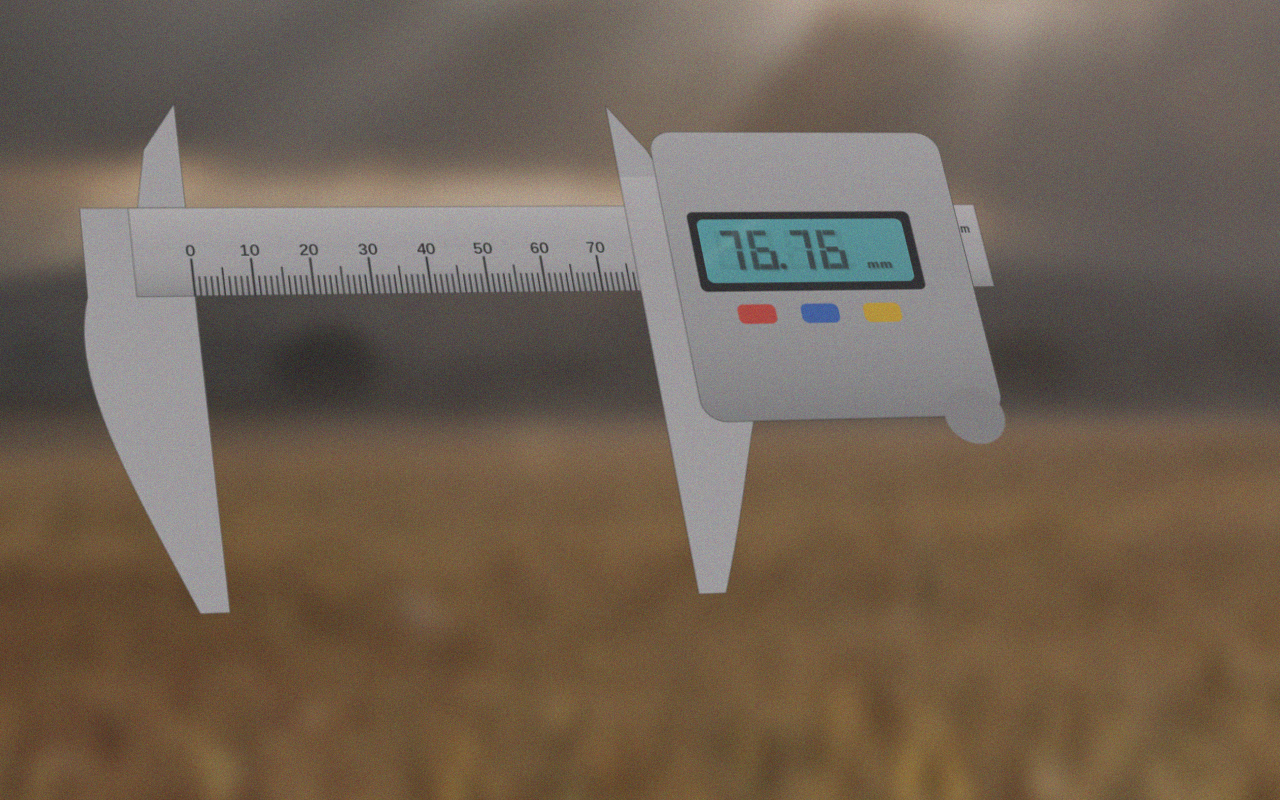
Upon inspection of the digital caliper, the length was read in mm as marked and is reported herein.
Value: 76.76 mm
